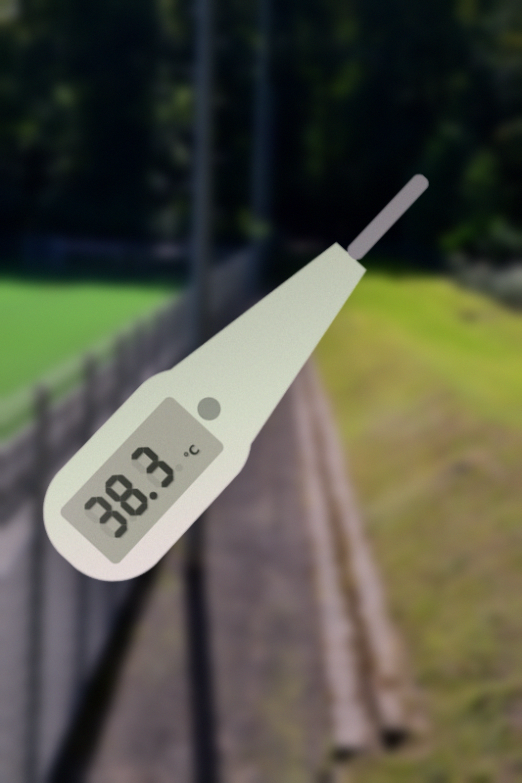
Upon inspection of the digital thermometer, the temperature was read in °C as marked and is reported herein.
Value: 38.3 °C
